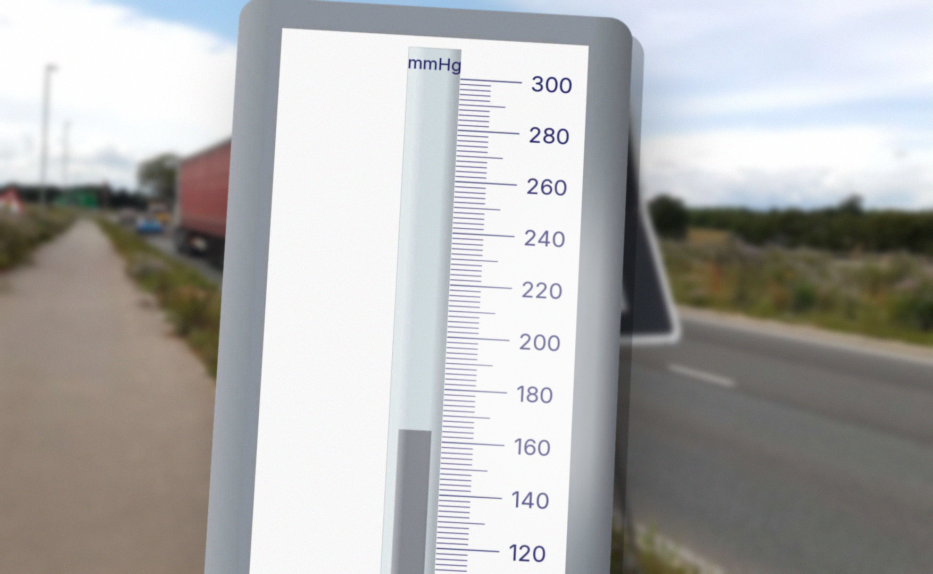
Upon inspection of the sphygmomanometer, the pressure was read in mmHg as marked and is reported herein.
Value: 164 mmHg
